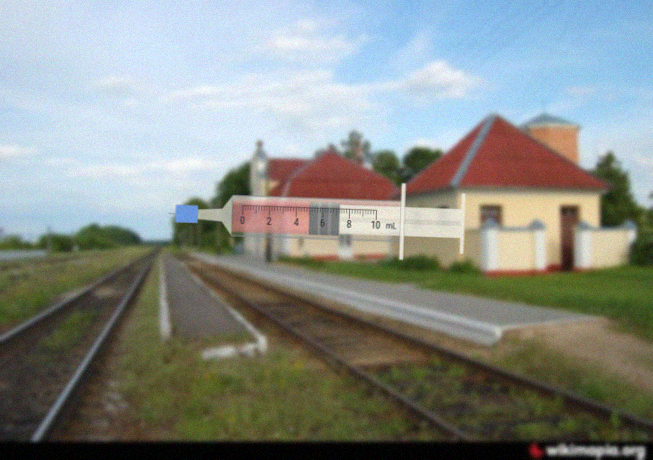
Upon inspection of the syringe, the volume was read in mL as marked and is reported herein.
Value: 5 mL
